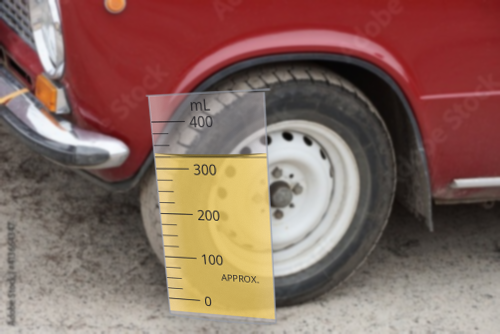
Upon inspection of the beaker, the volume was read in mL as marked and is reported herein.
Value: 325 mL
